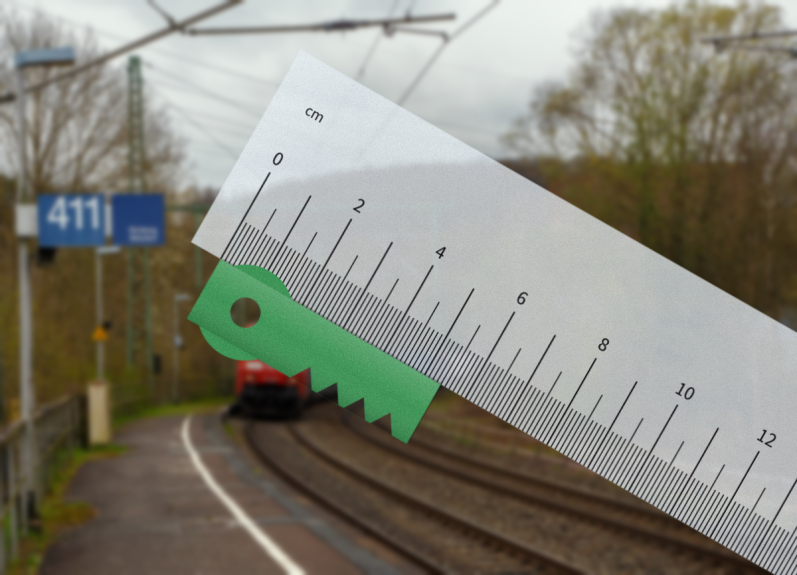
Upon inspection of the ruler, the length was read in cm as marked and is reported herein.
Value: 5.4 cm
